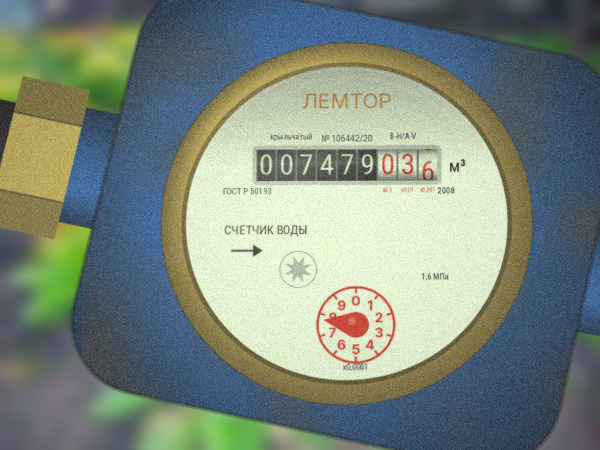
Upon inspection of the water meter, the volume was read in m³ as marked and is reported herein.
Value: 7479.0357 m³
